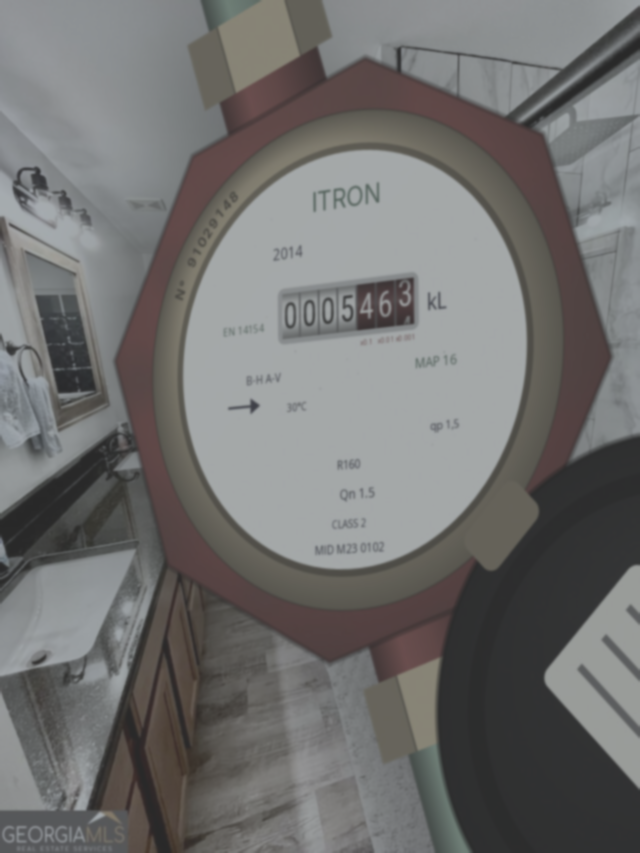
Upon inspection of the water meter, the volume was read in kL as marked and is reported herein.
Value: 5.463 kL
